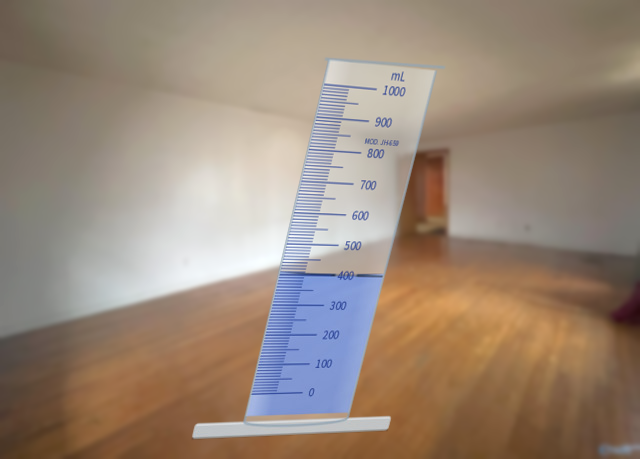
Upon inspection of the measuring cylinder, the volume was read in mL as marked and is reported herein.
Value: 400 mL
